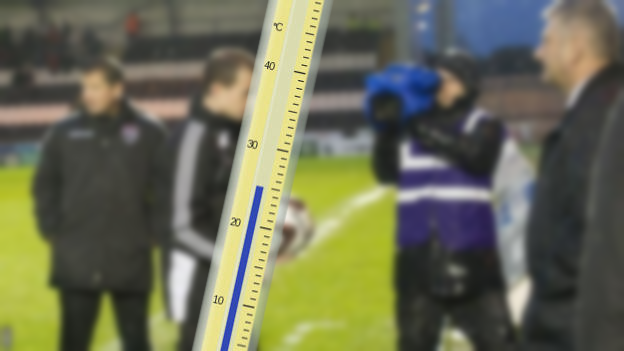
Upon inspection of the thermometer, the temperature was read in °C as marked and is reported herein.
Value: 25 °C
